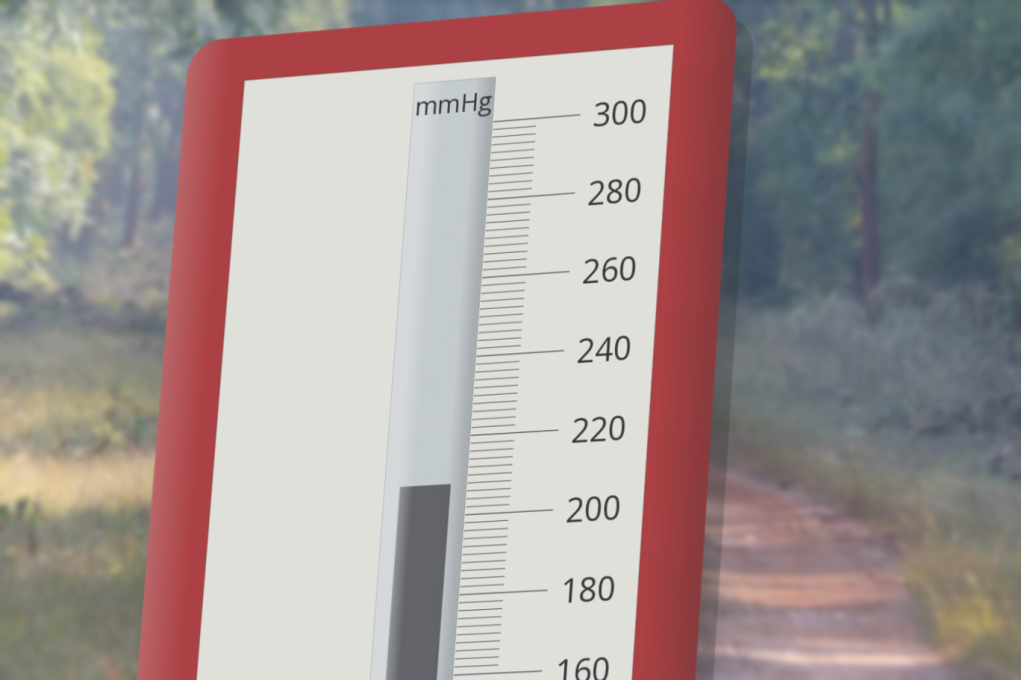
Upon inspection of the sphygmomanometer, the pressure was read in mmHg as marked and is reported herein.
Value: 208 mmHg
